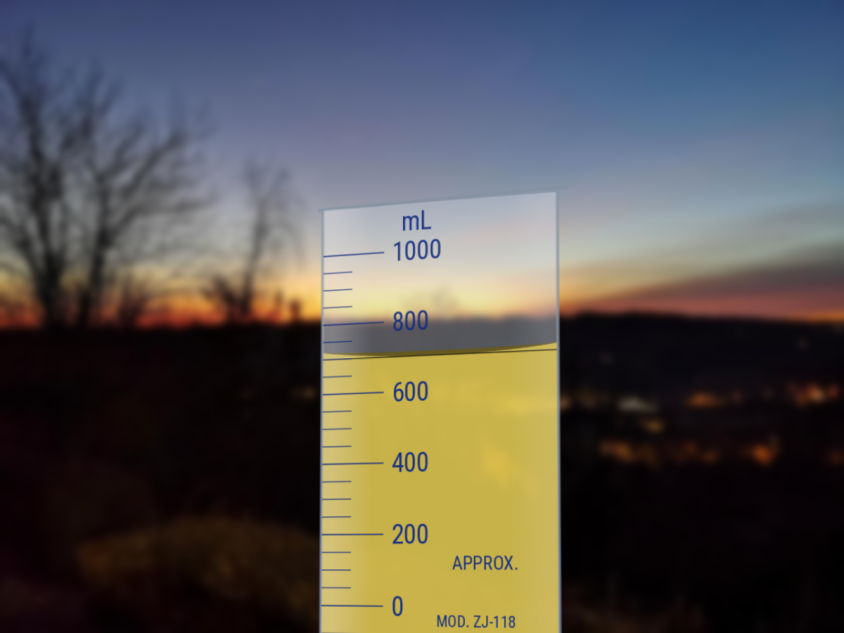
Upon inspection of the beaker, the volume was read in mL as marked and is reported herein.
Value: 700 mL
